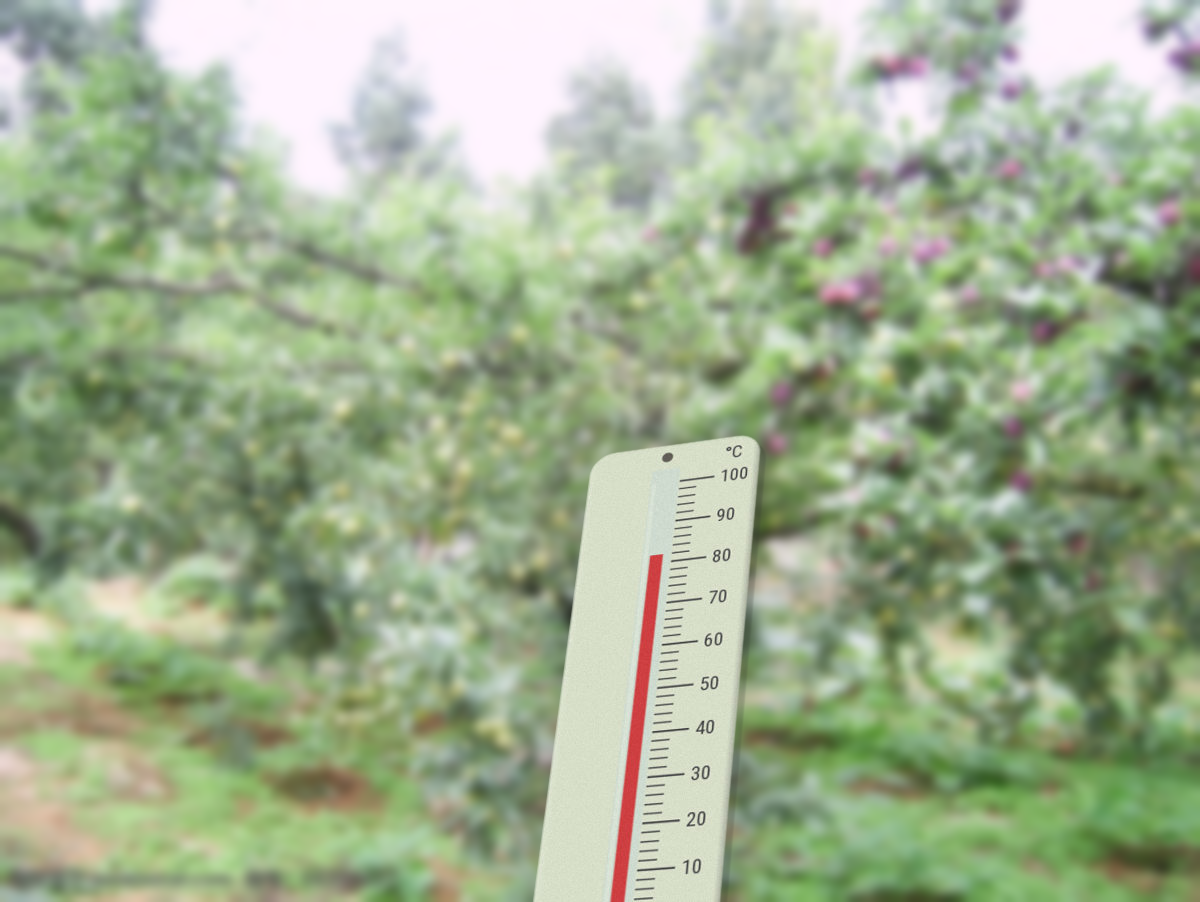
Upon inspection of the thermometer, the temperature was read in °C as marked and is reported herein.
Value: 82 °C
